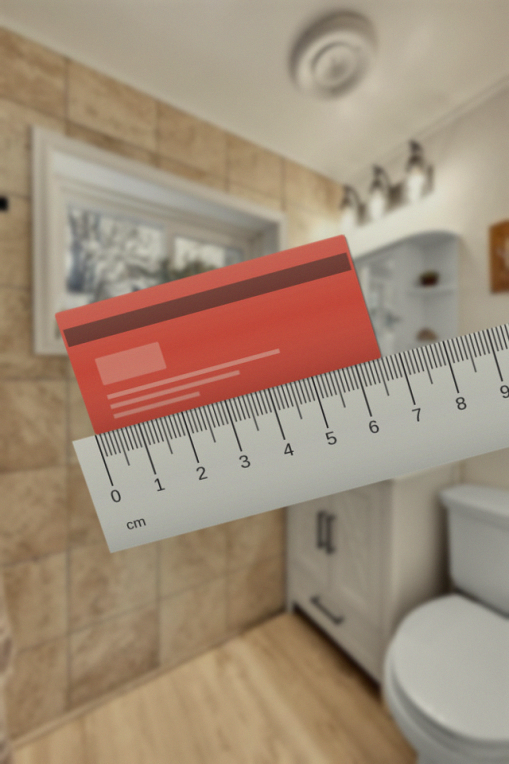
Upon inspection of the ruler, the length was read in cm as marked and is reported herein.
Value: 6.6 cm
